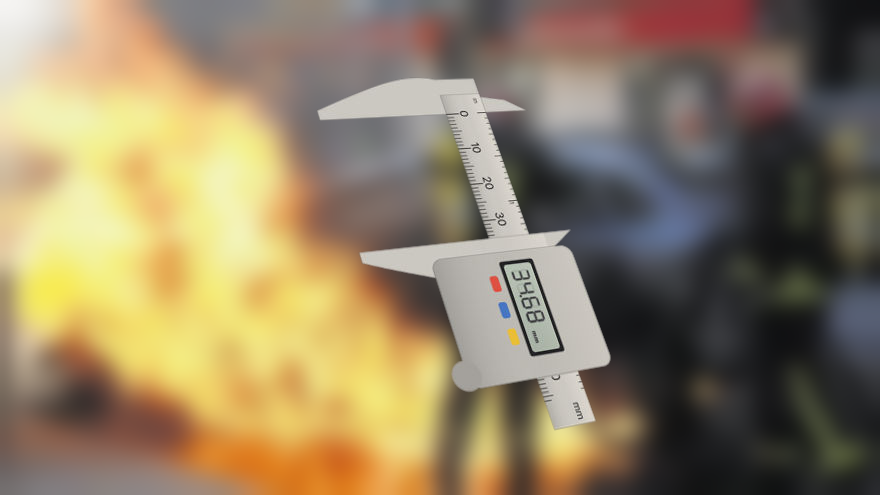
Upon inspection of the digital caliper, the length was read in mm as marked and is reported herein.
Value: 34.68 mm
